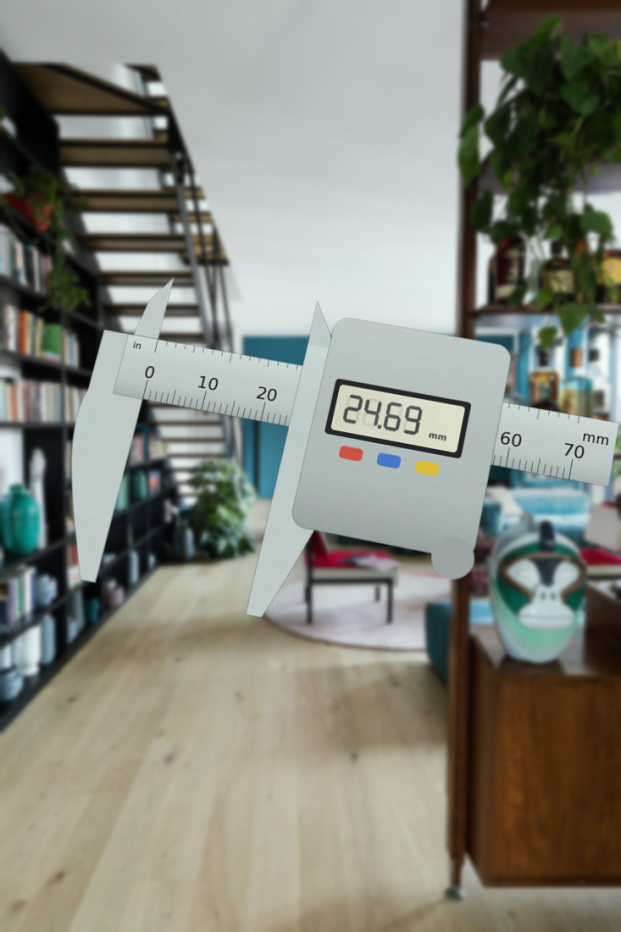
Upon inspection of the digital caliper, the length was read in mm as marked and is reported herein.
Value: 24.69 mm
